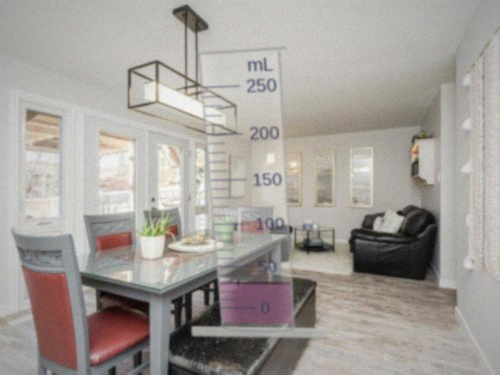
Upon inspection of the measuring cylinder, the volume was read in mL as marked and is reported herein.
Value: 30 mL
